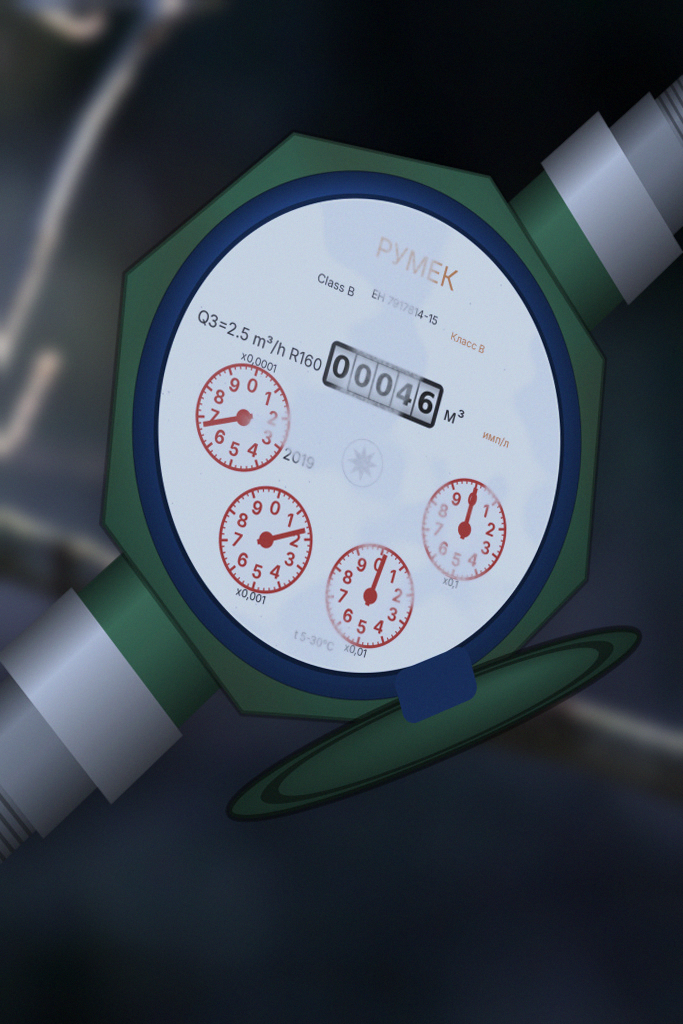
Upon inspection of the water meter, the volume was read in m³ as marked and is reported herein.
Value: 46.0016 m³
